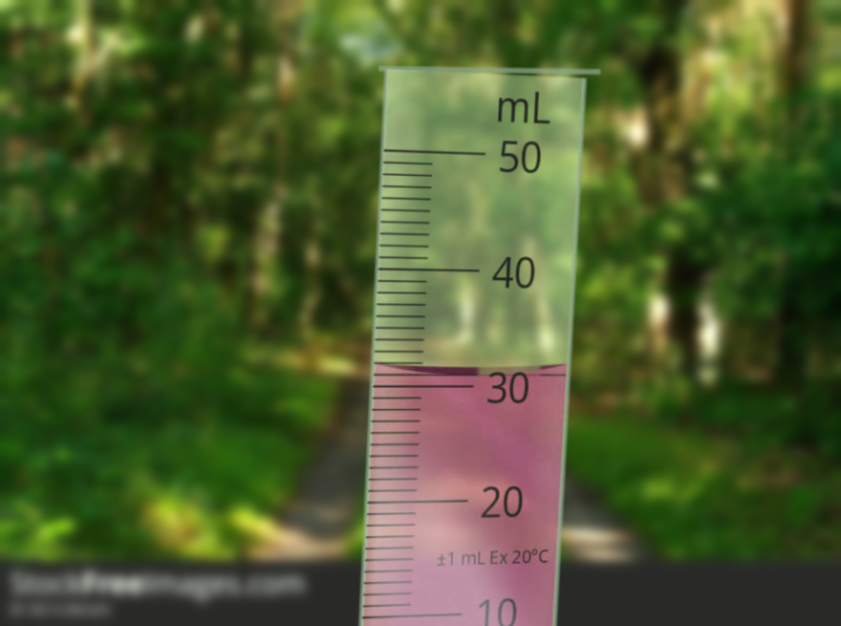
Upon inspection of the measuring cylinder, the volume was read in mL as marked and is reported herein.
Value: 31 mL
